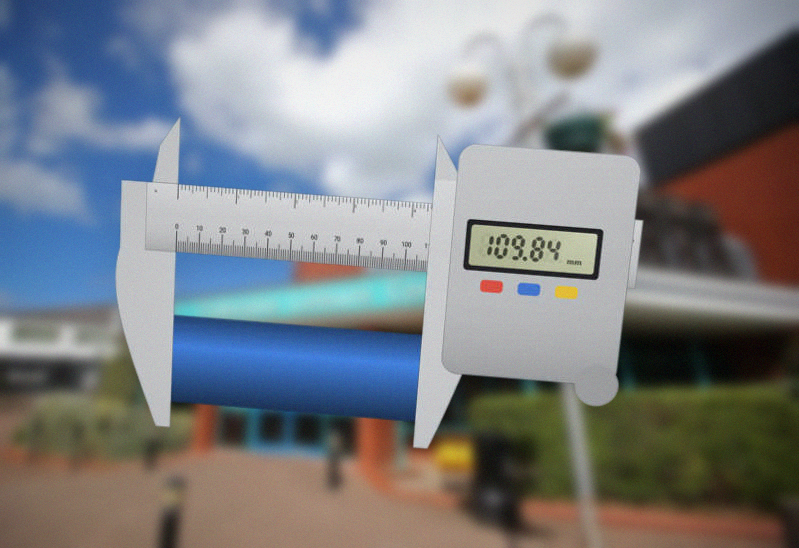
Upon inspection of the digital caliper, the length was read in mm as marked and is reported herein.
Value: 109.84 mm
